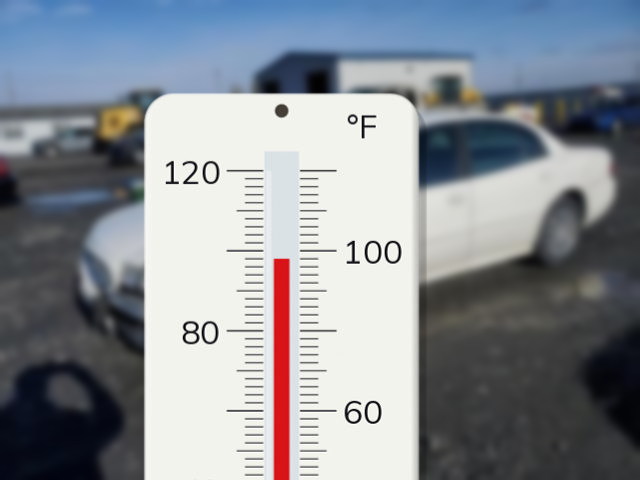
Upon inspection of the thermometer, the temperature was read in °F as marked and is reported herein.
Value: 98 °F
